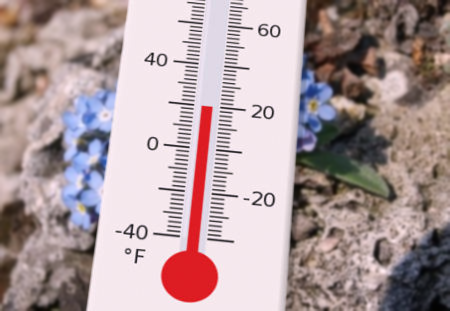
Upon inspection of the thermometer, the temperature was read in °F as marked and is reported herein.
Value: 20 °F
